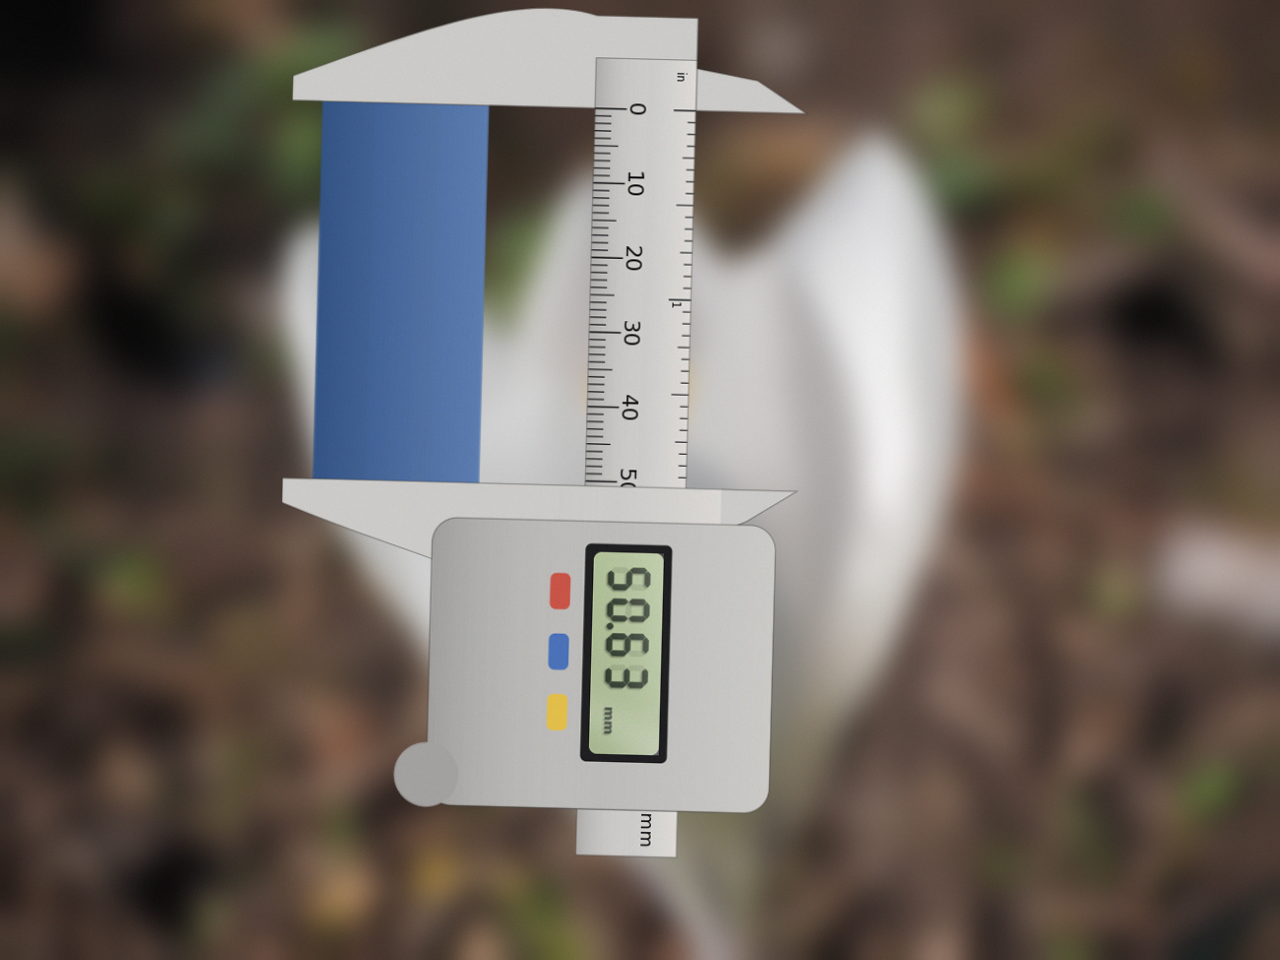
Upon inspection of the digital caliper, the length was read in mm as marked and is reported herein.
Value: 50.63 mm
